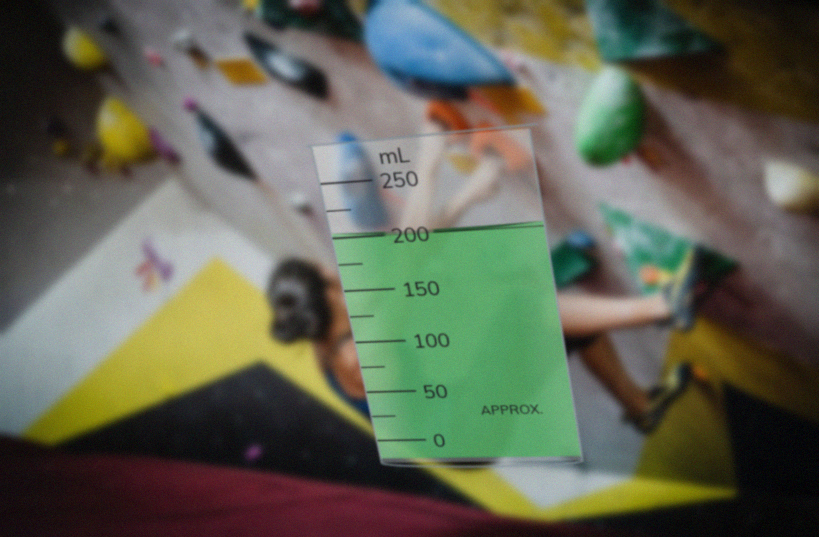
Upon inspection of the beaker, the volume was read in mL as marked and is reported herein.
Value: 200 mL
